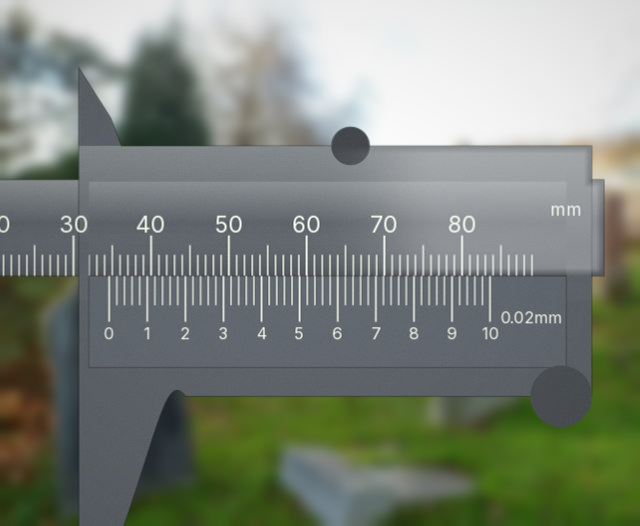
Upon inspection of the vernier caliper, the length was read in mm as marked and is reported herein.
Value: 34.6 mm
